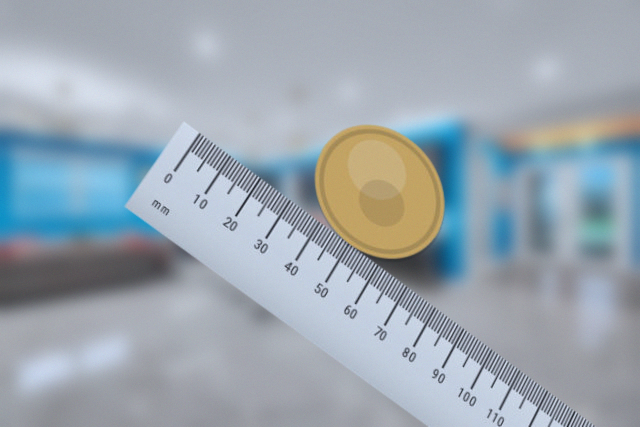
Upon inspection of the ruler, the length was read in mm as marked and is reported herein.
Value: 40 mm
